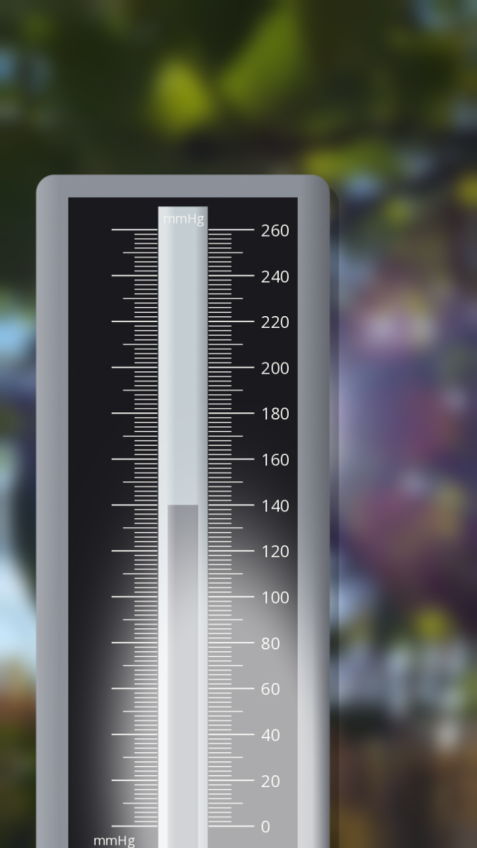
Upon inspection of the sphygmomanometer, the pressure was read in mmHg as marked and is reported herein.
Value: 140 mmHg
